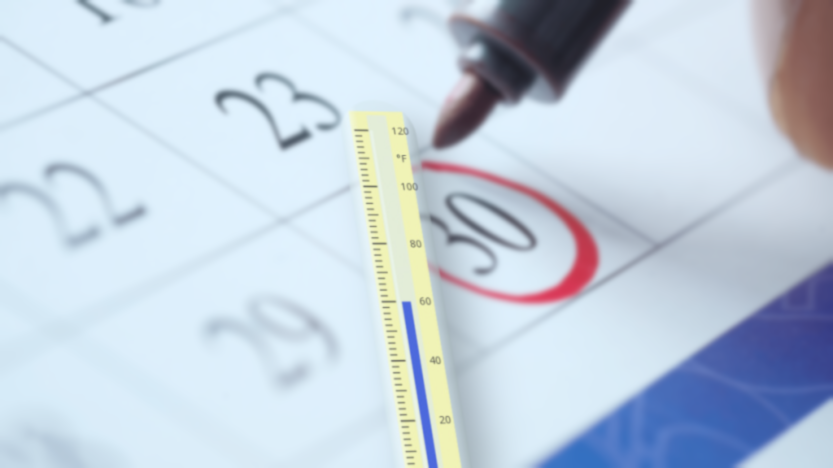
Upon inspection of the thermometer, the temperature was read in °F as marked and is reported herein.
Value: 60 °F
